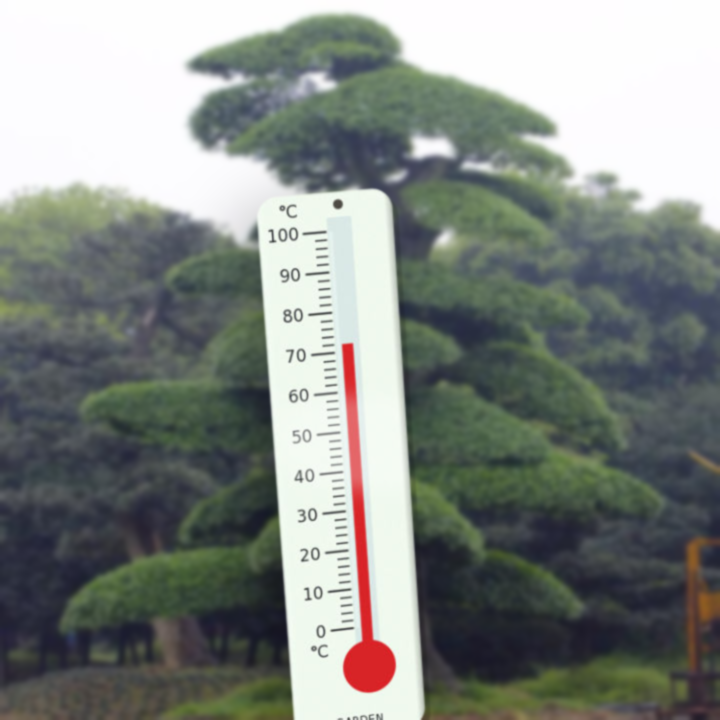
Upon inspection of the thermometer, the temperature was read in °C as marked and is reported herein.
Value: 72 °C
